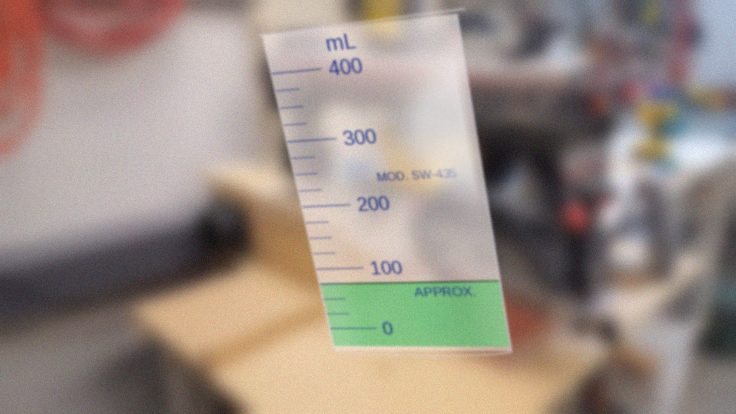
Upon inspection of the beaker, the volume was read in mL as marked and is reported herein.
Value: 75 mL
